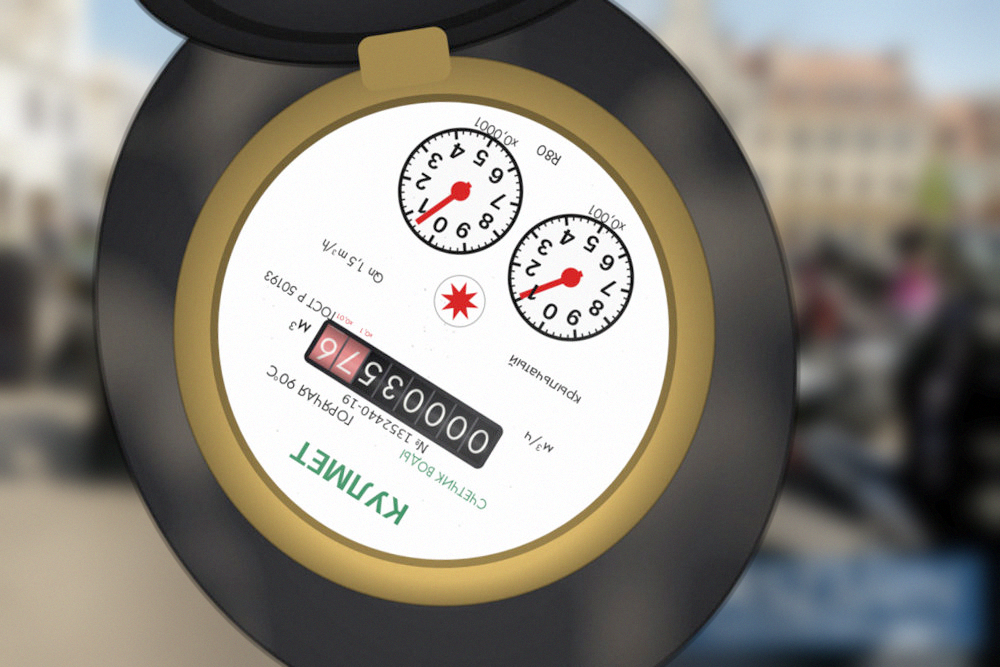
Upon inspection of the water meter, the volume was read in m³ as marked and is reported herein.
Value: 35.7610 m³
